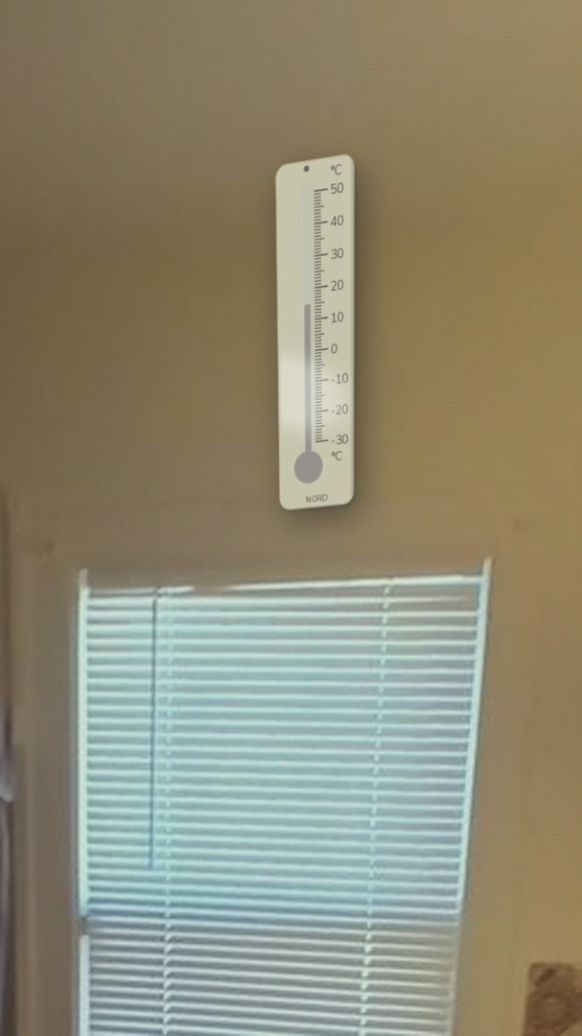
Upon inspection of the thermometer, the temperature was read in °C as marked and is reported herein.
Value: 15 °C
